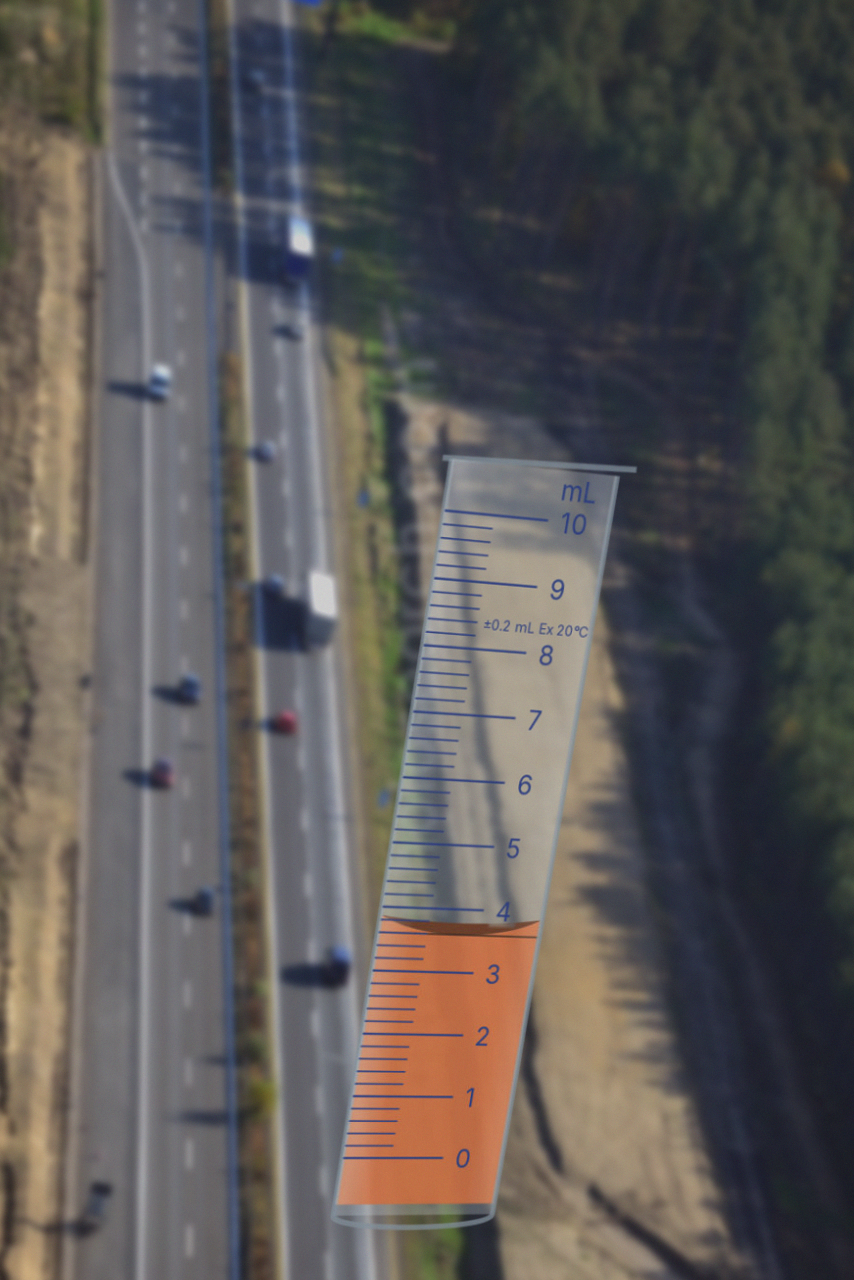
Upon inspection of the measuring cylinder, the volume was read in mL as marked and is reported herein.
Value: 3.6 mL
